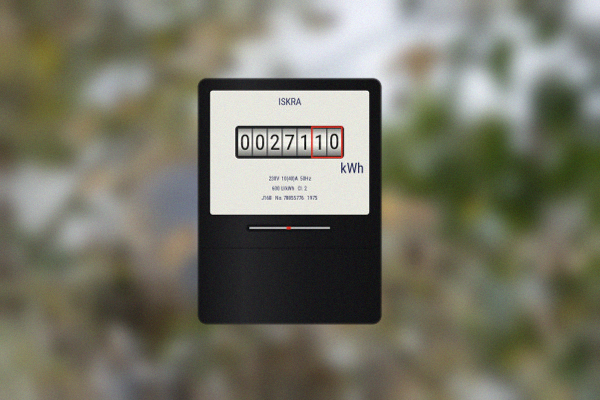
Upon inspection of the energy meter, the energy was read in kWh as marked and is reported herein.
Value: 271.10 kWh
